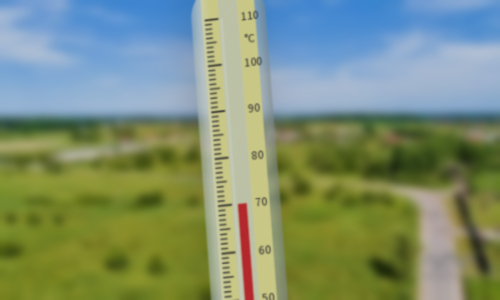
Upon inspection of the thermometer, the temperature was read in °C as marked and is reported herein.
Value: 70 °C
